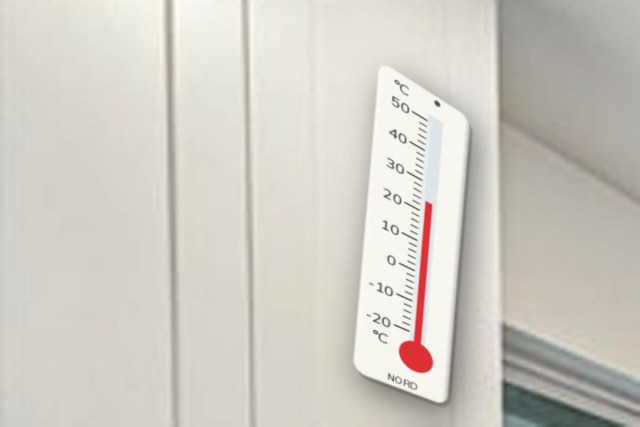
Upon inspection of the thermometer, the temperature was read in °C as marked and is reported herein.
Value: 24 °C
